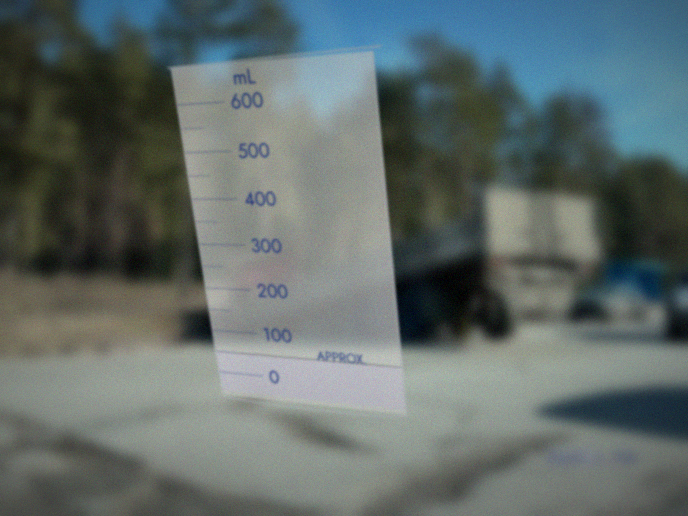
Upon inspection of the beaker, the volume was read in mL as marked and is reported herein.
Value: 50 mL
